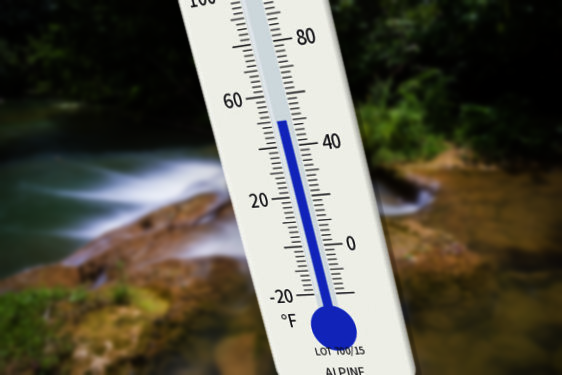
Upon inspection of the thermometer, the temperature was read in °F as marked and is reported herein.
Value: 50 °F
